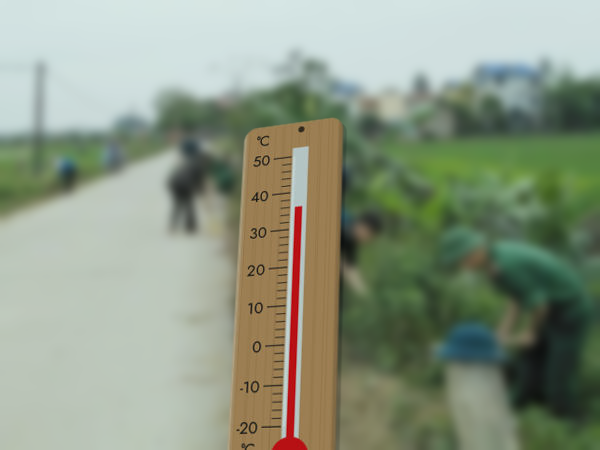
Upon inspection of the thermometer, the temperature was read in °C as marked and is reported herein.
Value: 36 °C
